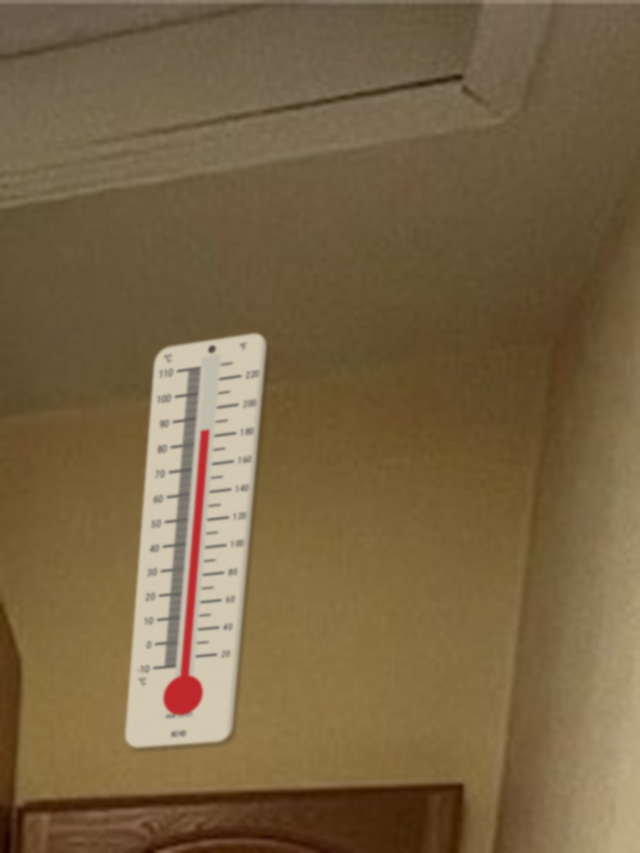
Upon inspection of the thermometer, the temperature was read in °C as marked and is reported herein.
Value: 85 °C
